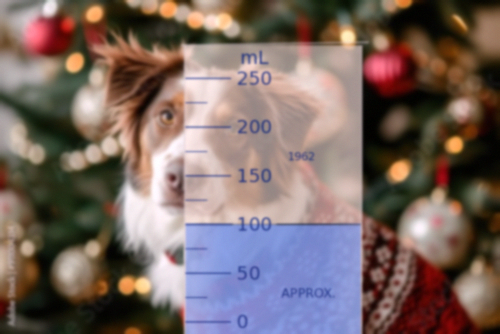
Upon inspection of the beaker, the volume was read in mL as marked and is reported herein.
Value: 100 mL
